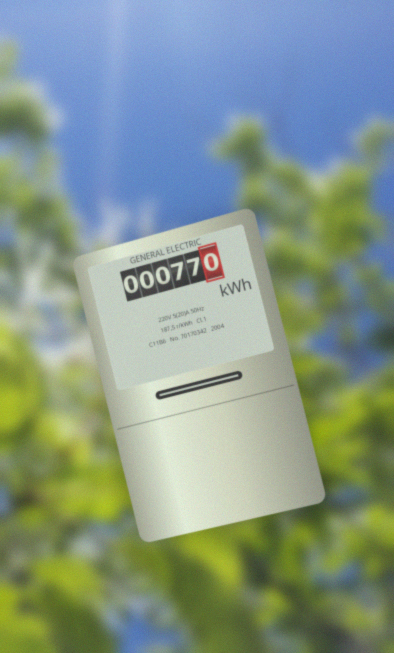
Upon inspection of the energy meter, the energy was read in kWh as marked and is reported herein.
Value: 77.0 kWh
